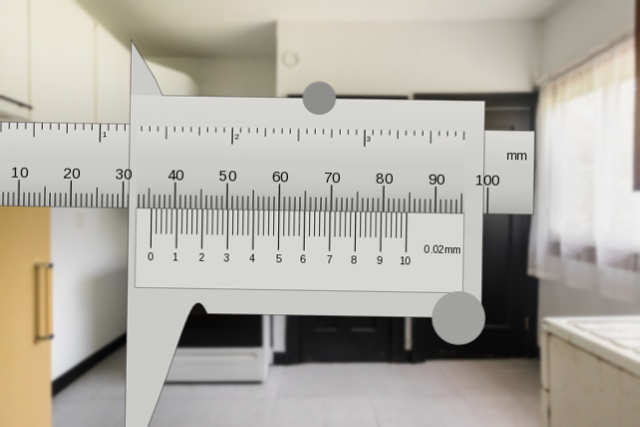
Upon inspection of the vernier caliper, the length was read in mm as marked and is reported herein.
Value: 35.5 mm
